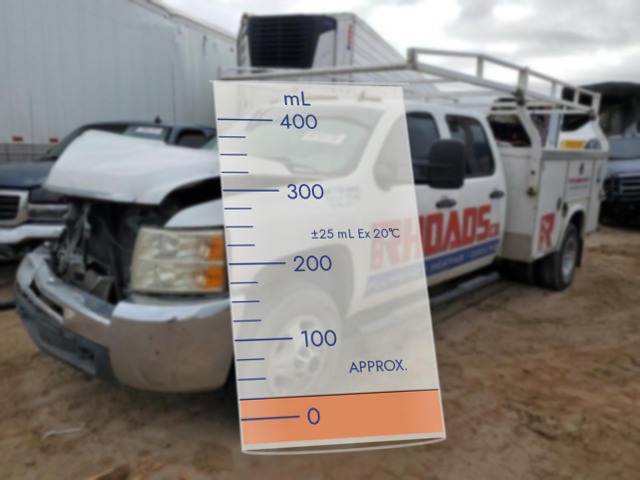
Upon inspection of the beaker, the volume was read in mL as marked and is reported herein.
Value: 25 mL
